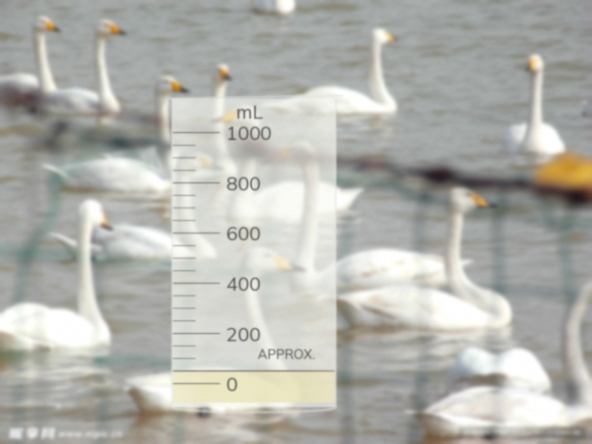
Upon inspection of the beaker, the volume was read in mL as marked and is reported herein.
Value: 50 mL
